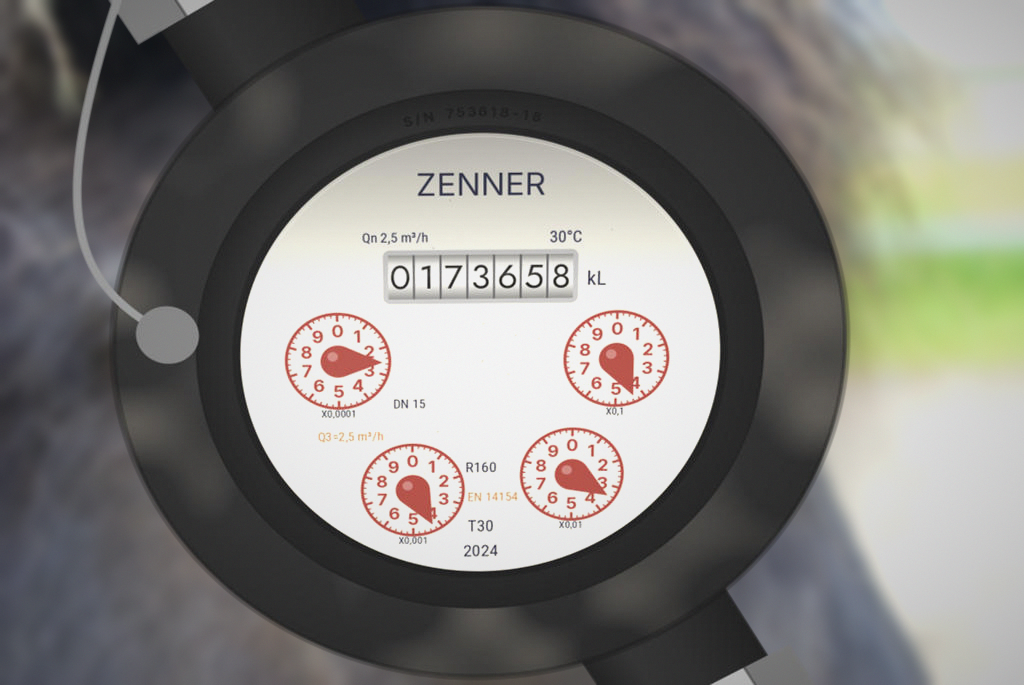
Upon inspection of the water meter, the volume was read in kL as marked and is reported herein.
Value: 173658.4342 kL
